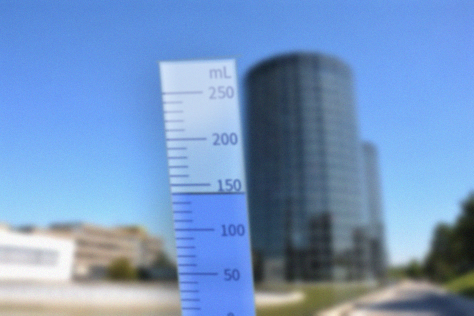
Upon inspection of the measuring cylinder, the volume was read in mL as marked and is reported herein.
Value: 140 mL
